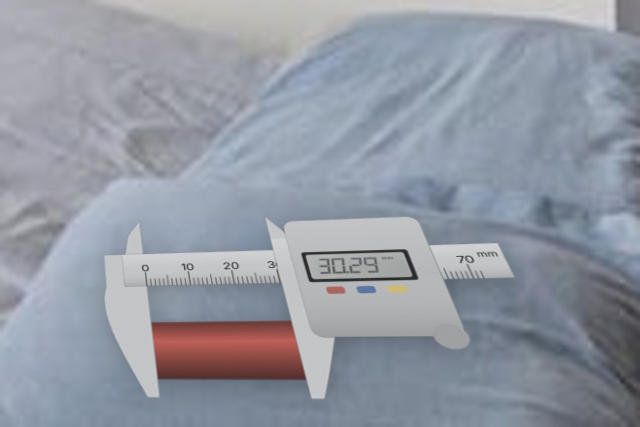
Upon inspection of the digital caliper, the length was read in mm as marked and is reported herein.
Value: 30.29 mm
